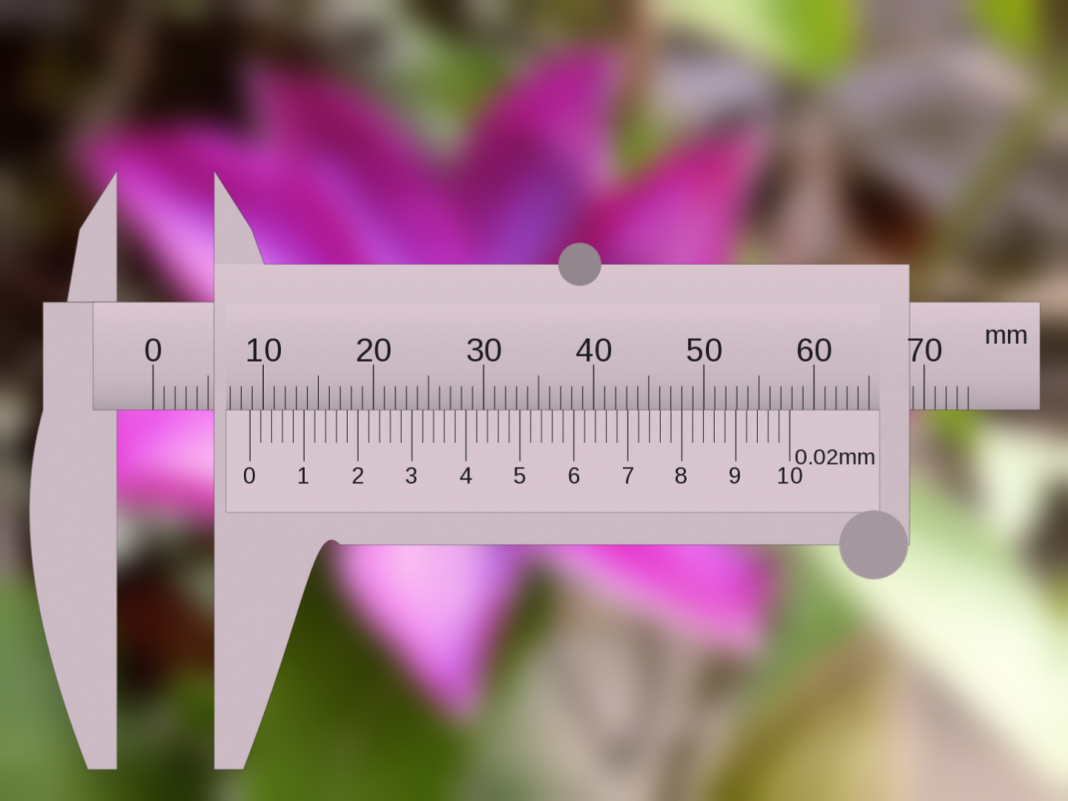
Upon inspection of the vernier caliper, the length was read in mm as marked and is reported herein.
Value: 8.8 mm
